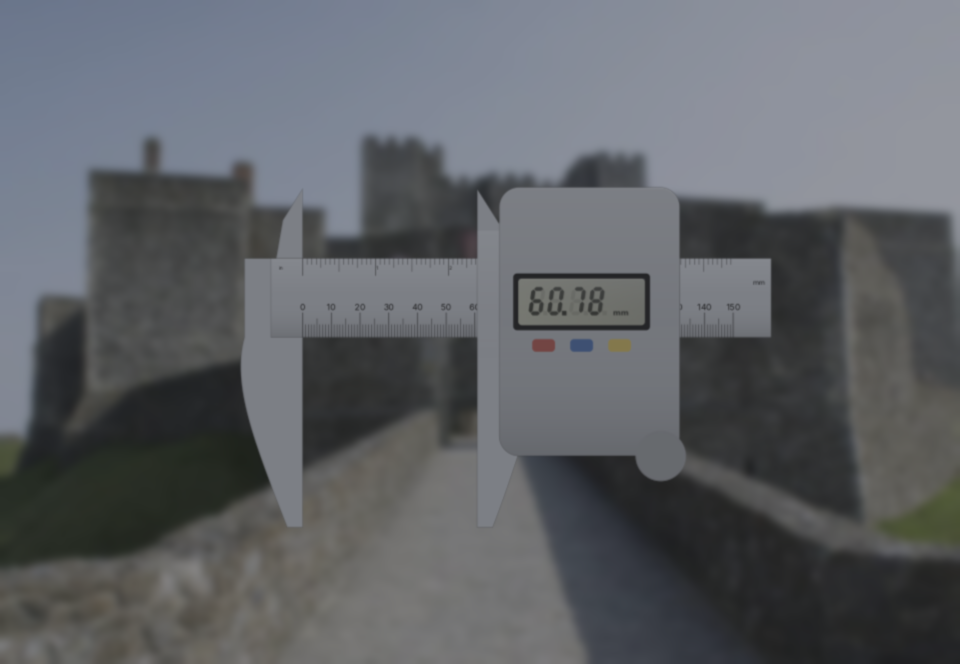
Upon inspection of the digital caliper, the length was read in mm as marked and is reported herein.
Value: 60.78 mm
